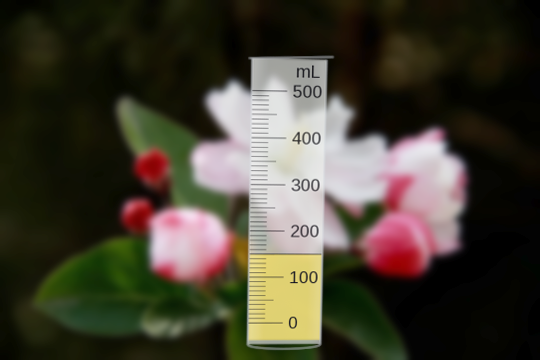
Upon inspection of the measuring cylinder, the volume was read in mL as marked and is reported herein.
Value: 150 mL
